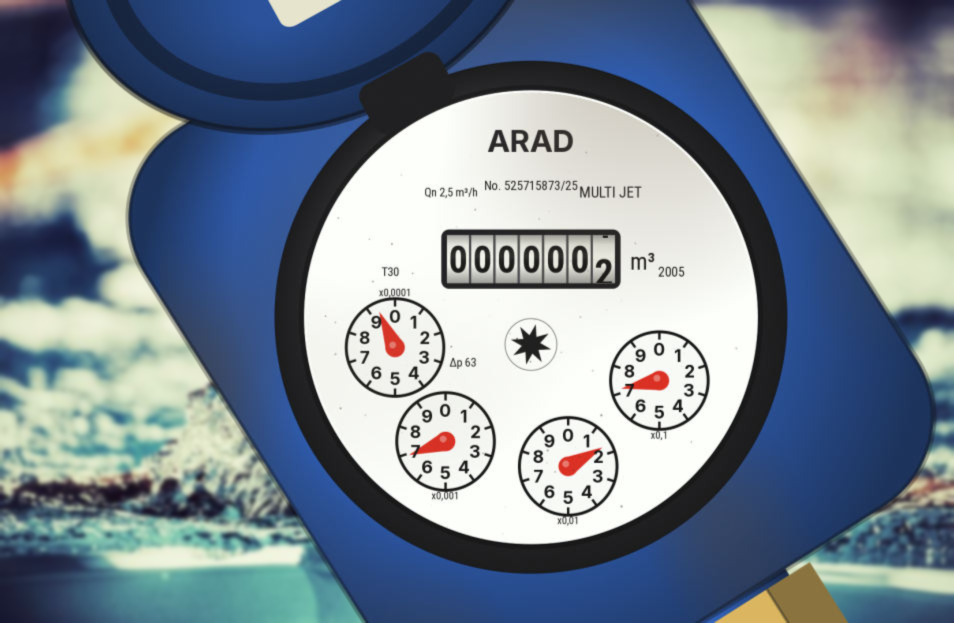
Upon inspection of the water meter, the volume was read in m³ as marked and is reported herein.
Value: 1.7169 m³
